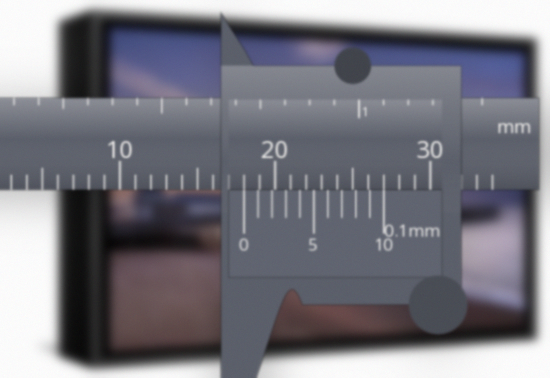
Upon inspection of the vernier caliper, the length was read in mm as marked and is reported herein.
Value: 18.0 mm
